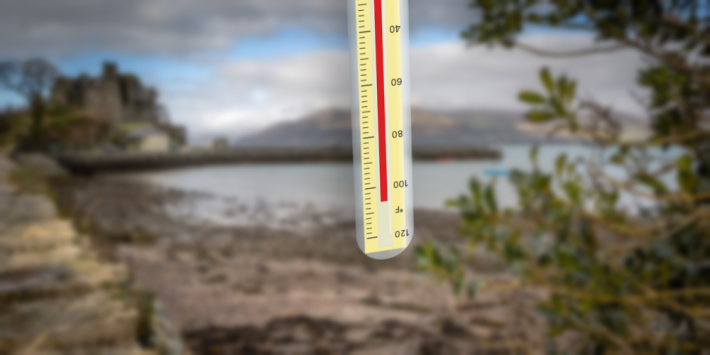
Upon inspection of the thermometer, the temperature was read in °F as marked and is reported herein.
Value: 106 °F
